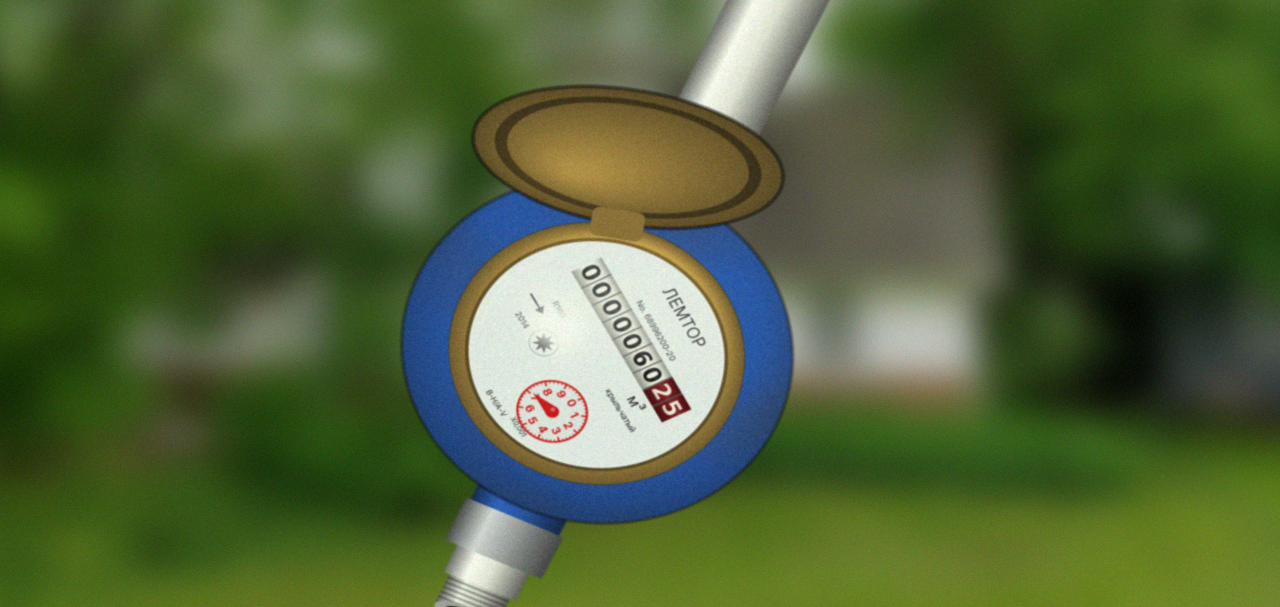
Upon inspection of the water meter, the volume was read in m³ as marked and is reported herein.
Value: 60.257 m³
